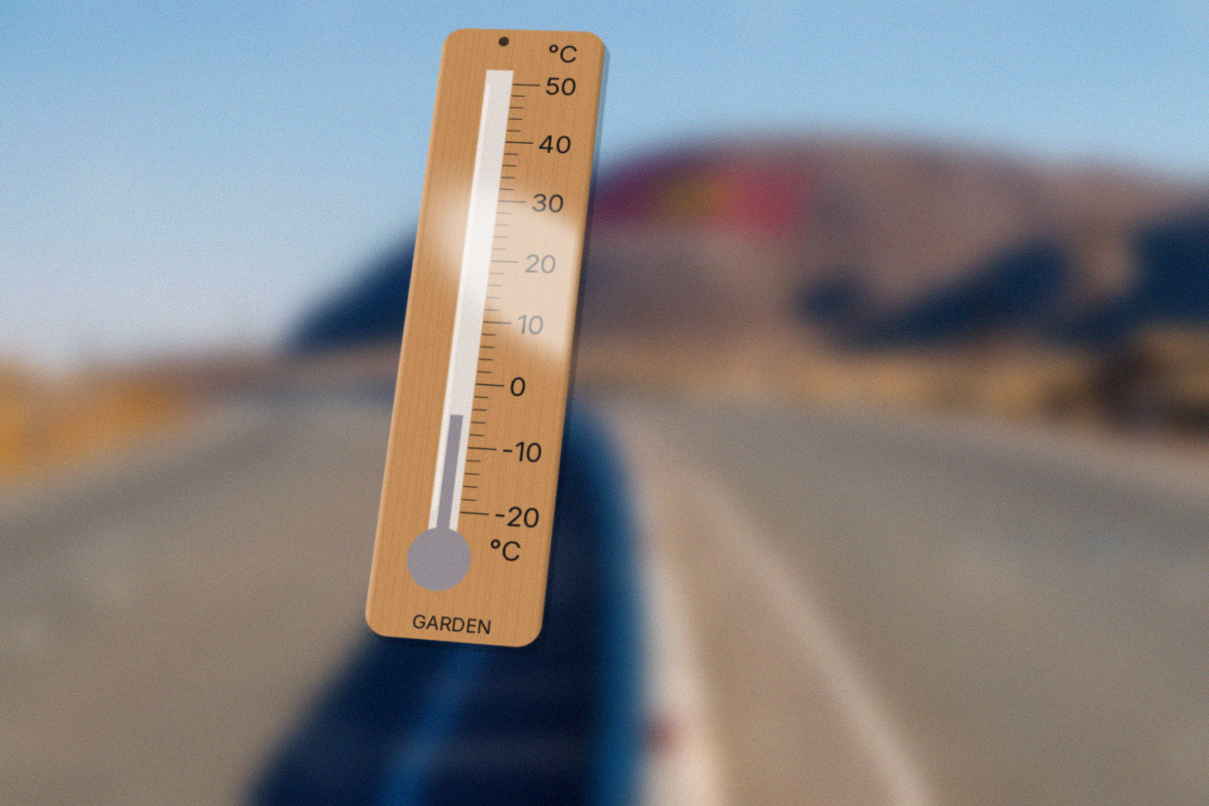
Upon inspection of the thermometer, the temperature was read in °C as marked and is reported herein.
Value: -5 °C
